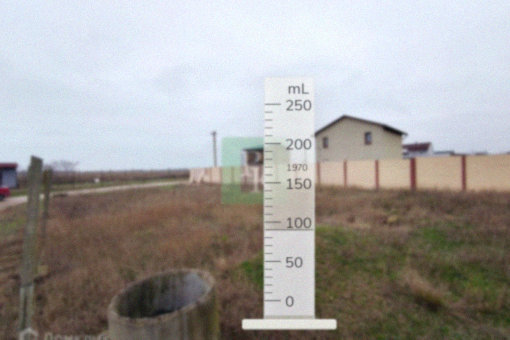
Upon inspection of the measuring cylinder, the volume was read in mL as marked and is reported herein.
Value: 90 mL
